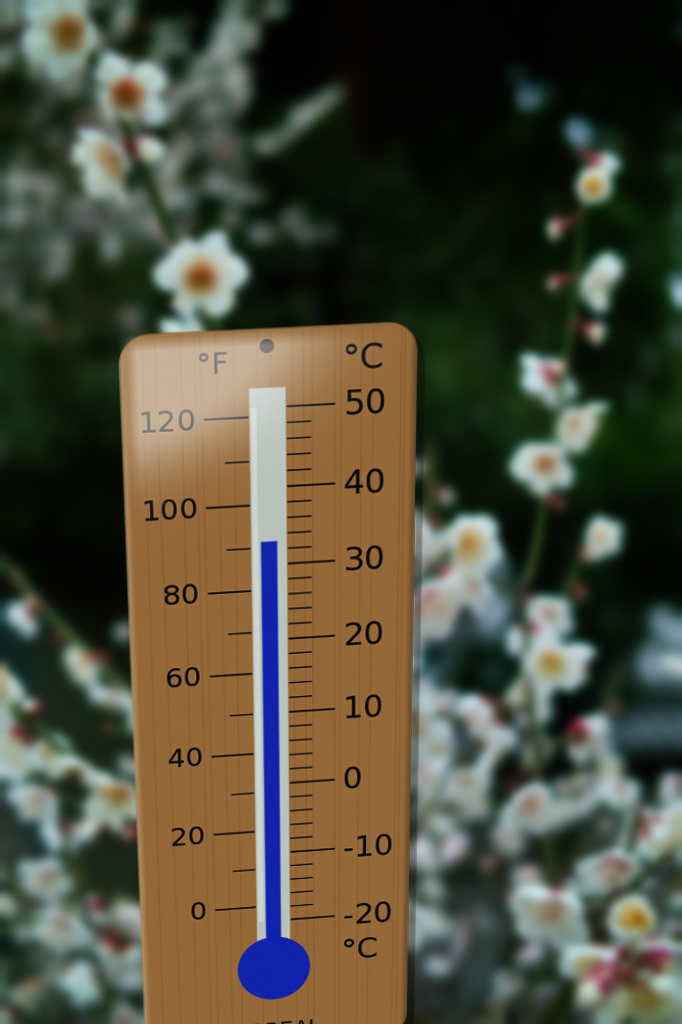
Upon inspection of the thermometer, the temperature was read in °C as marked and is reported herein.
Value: 33 °C
